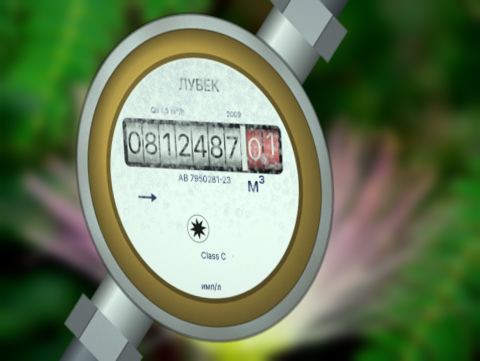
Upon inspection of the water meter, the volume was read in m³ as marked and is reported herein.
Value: 812487.01 m³
